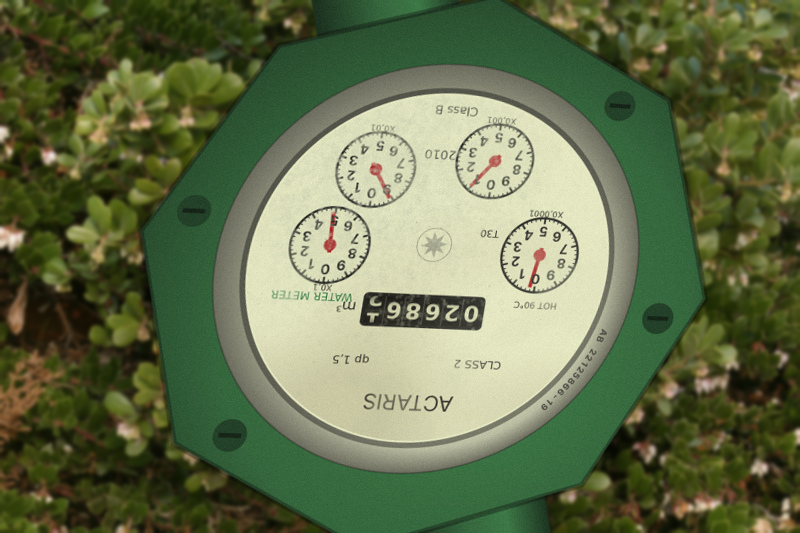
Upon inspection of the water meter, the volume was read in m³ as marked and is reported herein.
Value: 26861.4910 m³
